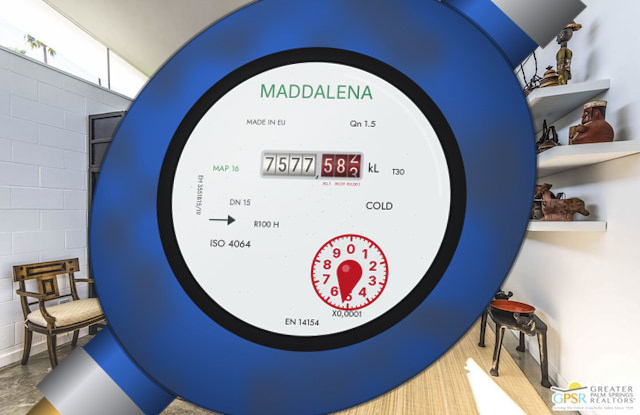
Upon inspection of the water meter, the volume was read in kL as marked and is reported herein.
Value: 7577.5825 kL
